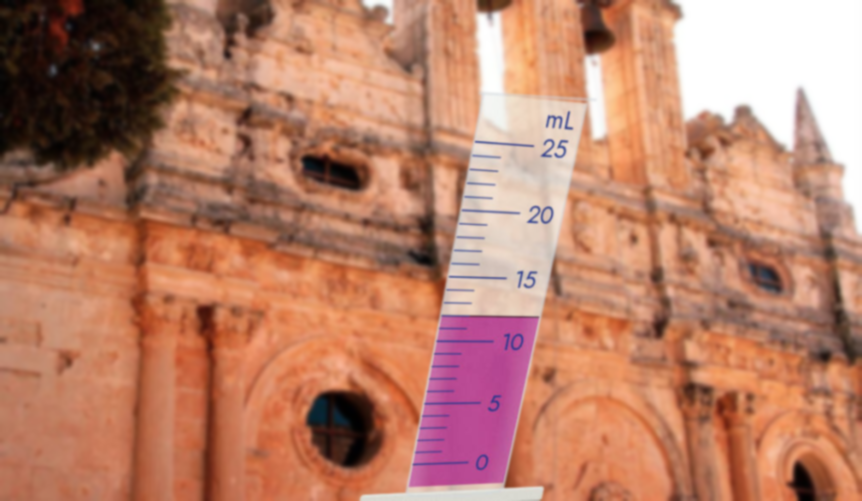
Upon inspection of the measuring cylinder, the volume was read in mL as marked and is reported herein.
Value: 12 mL
